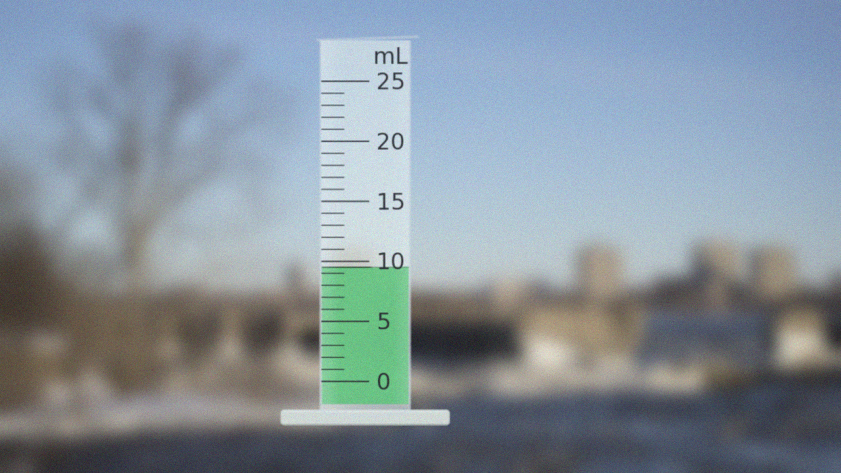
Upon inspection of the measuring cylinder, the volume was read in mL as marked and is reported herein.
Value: 9.5 mL
